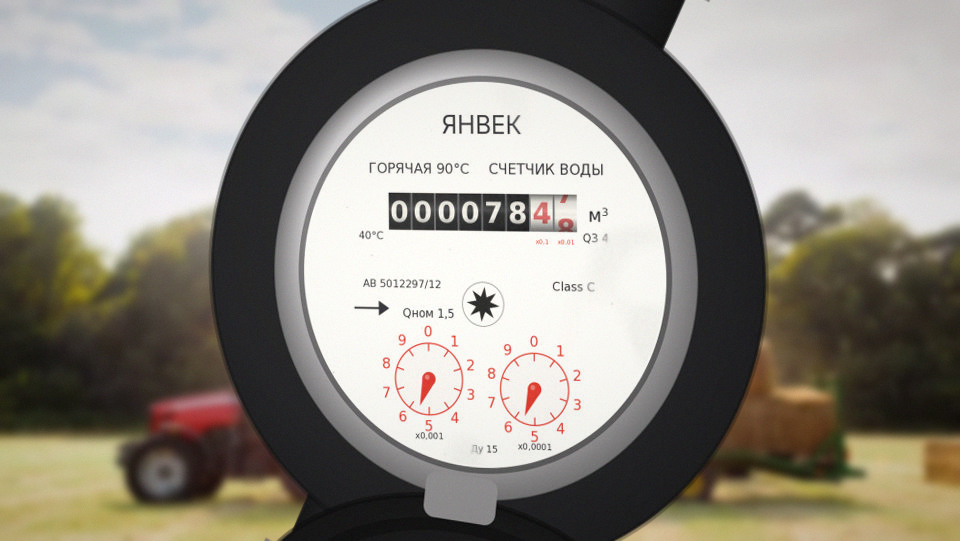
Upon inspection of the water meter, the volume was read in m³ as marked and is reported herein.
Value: 78.4755 m³
